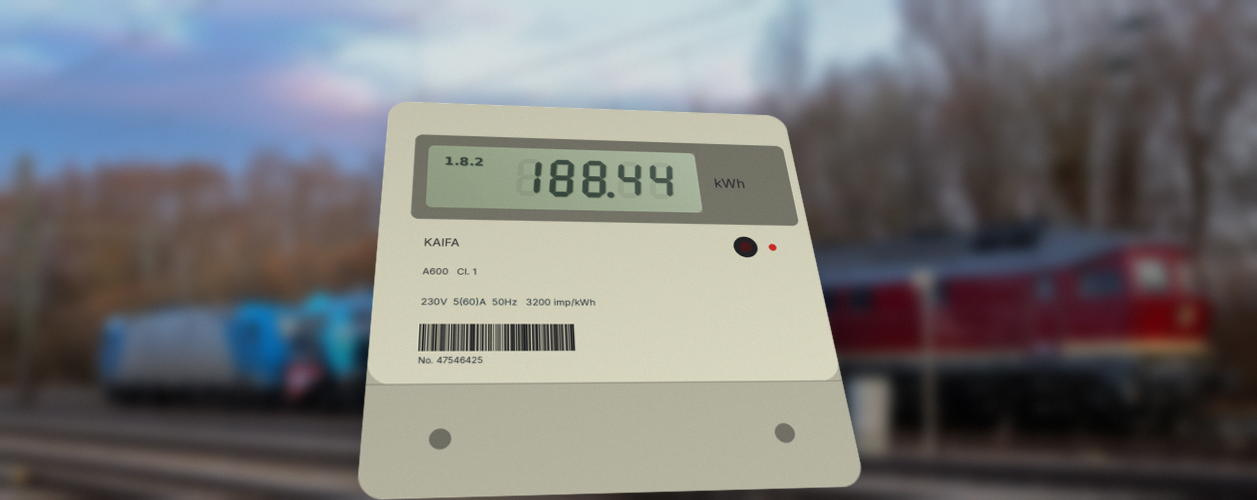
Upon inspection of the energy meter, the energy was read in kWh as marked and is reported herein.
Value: 188.44 kWh
